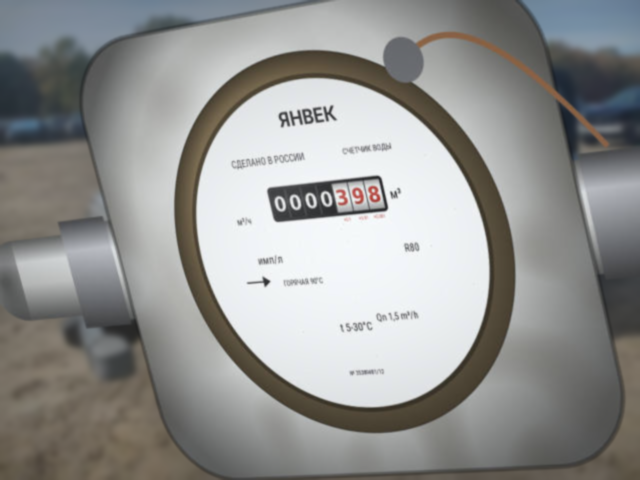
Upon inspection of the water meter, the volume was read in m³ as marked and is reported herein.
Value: 0.398 m³
